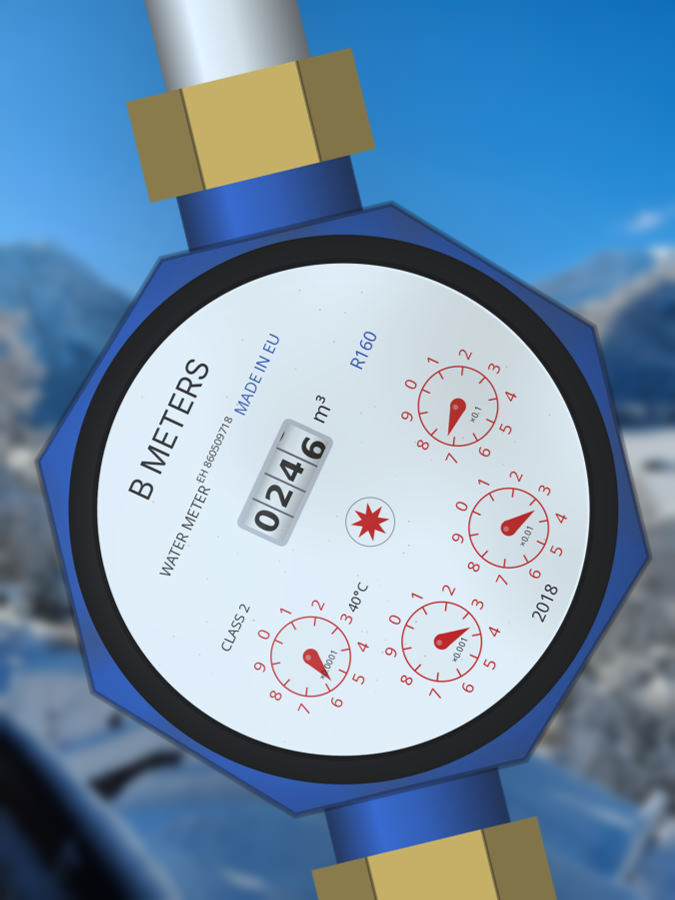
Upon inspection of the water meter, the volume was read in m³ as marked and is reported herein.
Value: 245.7335 m³
